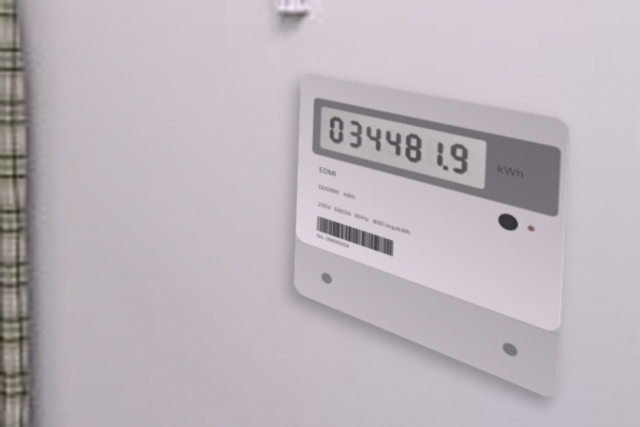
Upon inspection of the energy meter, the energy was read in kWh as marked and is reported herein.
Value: 34481.9 kWh
